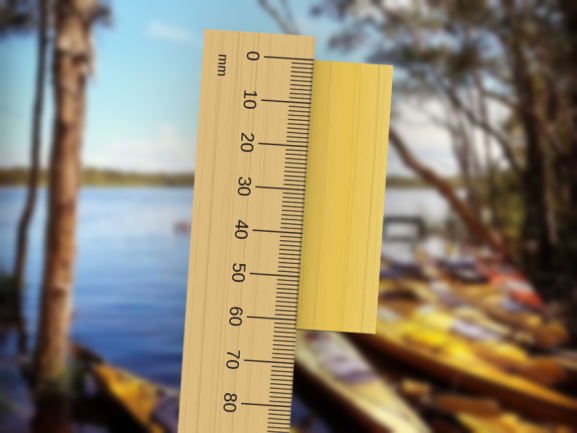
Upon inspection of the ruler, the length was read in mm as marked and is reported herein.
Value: 62 mm
